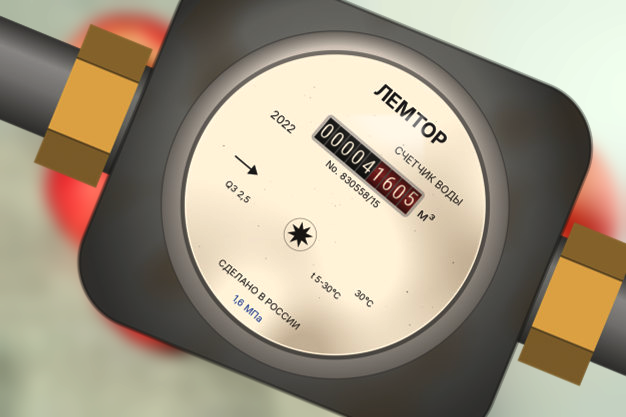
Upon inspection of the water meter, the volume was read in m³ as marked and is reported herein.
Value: 4.1605 m³
